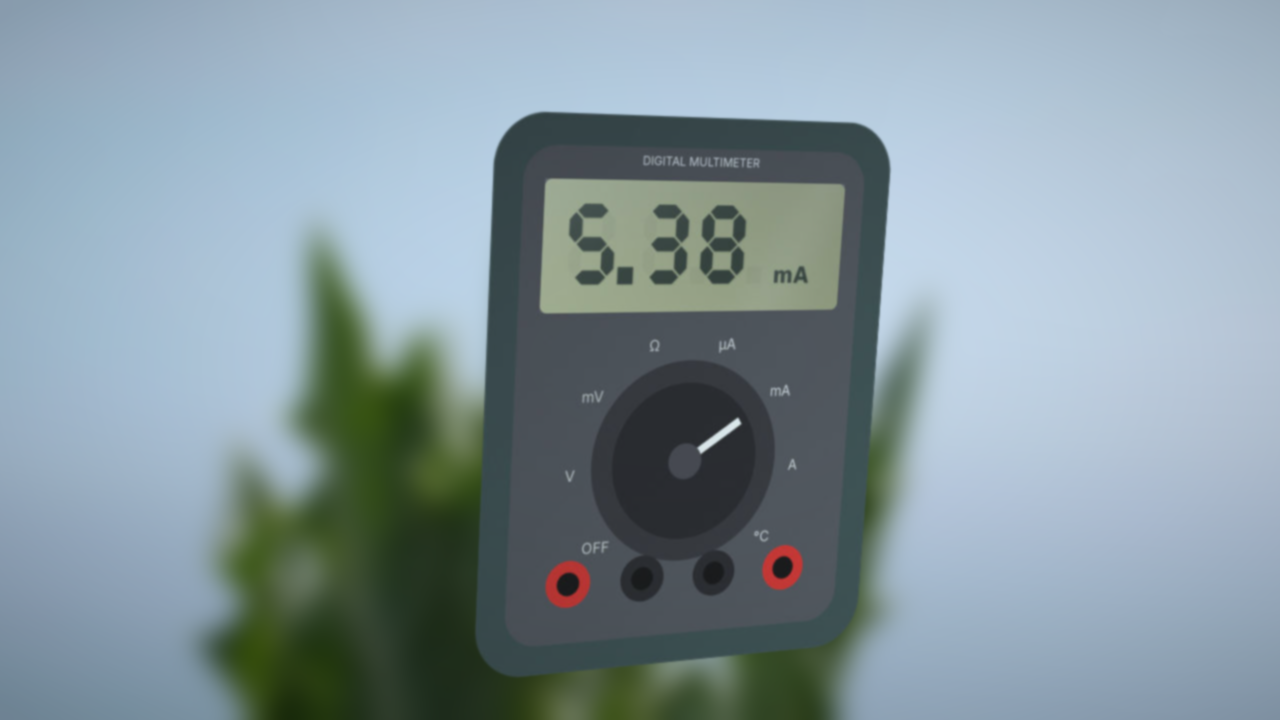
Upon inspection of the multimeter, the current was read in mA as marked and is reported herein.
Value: 5.38 mA
